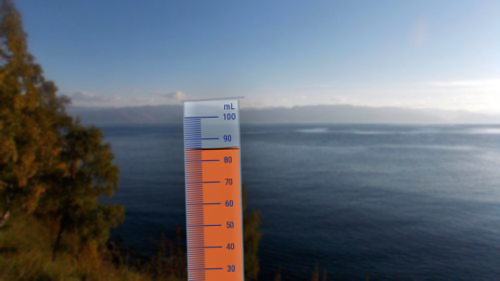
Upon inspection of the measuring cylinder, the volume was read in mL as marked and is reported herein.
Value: 85 mL
